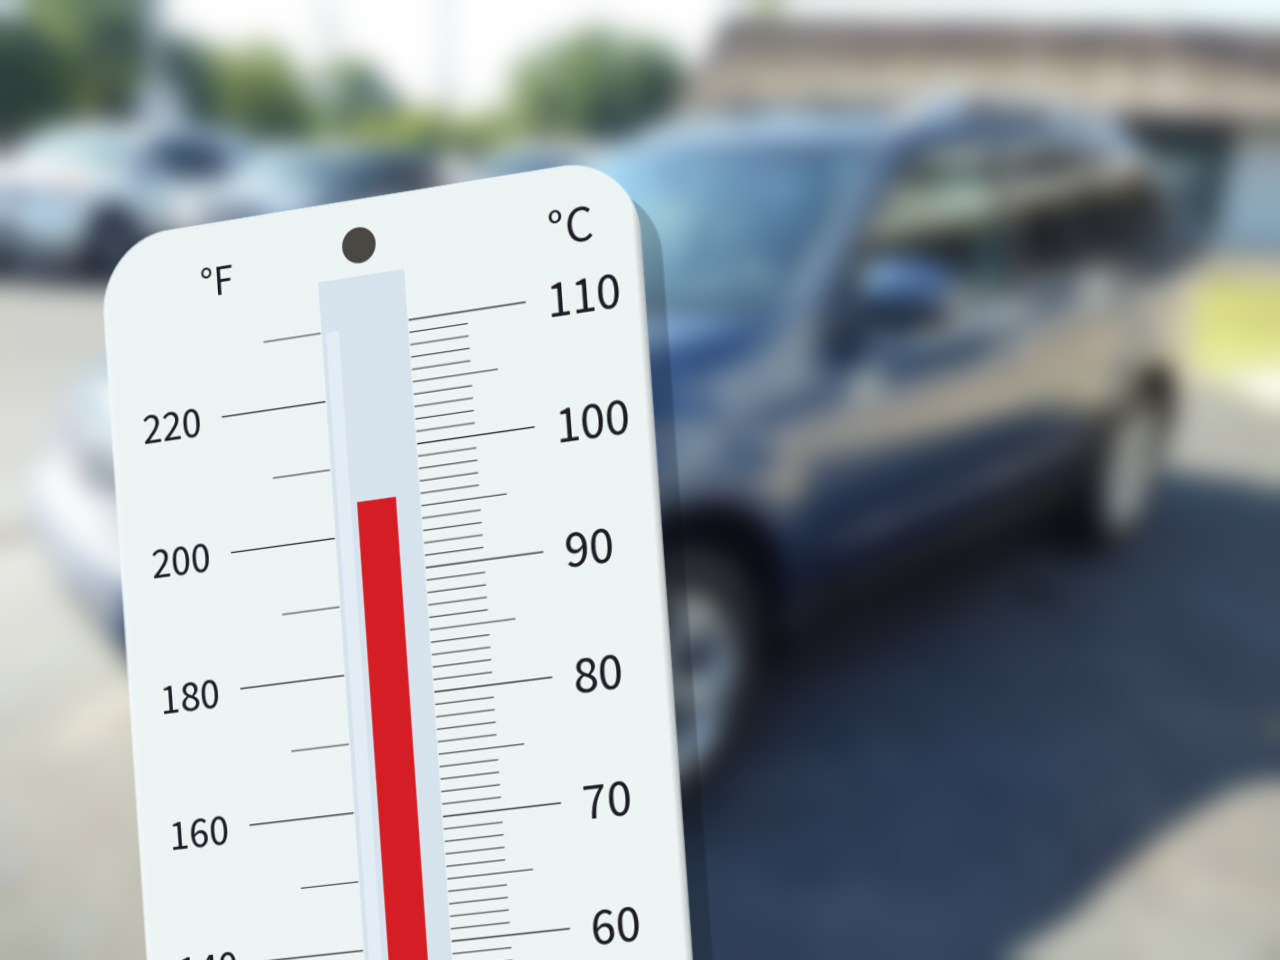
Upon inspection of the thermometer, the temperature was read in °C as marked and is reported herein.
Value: 96 °C
